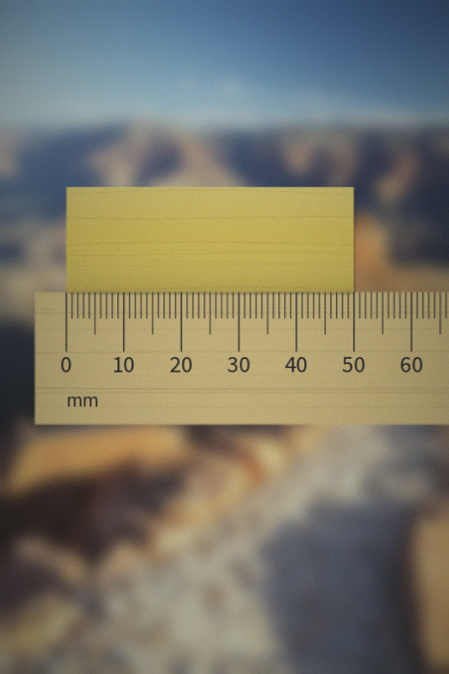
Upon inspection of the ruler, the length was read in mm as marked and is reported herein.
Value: 50 mm
